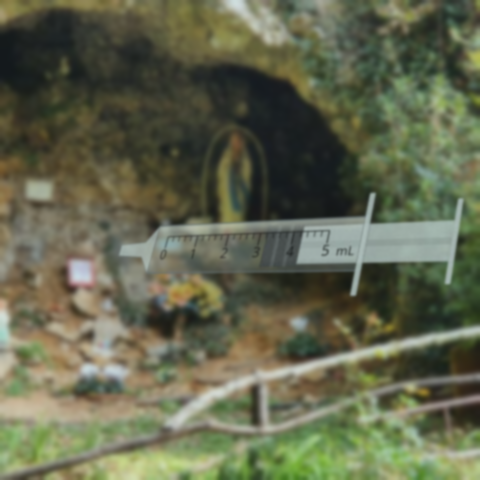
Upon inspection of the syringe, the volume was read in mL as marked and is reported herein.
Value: 3.2 mL
